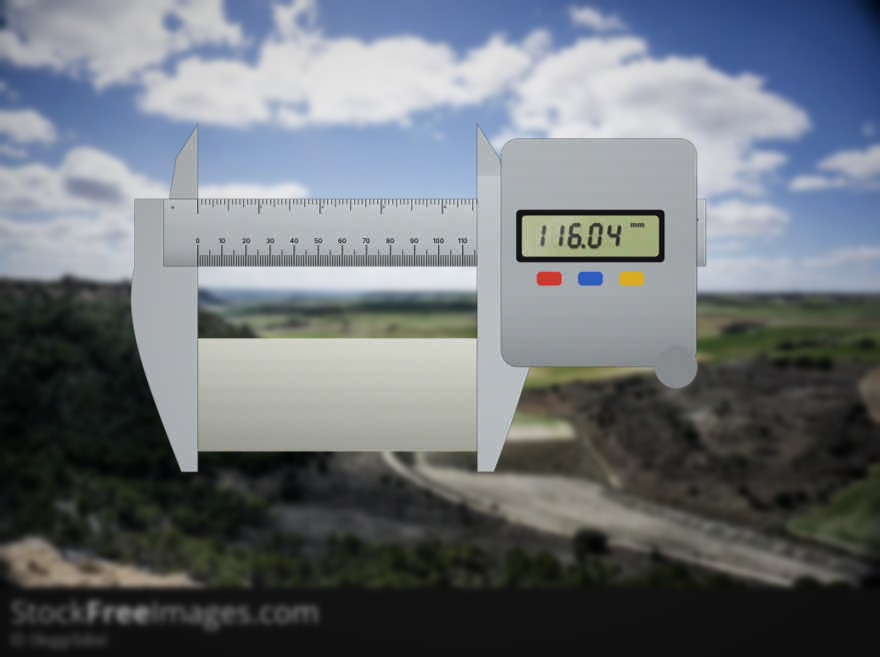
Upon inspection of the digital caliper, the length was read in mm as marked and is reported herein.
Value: 116.04 mm
